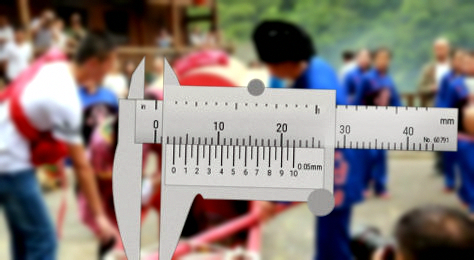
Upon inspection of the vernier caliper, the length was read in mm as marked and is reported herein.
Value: 3.0 mm
